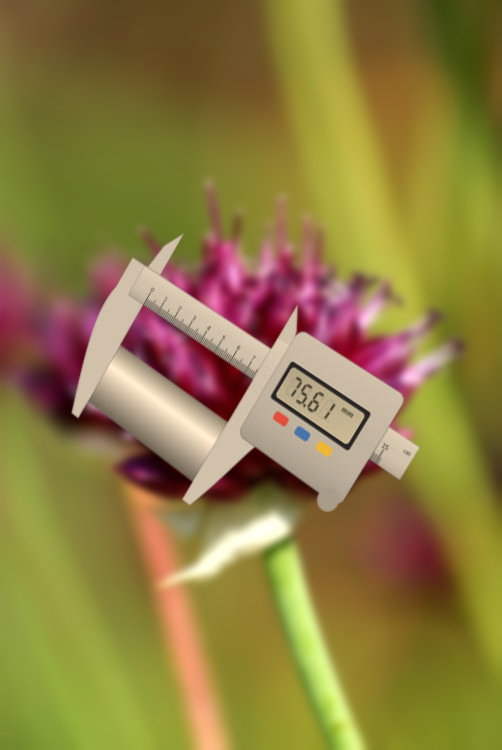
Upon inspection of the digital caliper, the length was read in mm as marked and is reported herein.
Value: 75.61 mm
